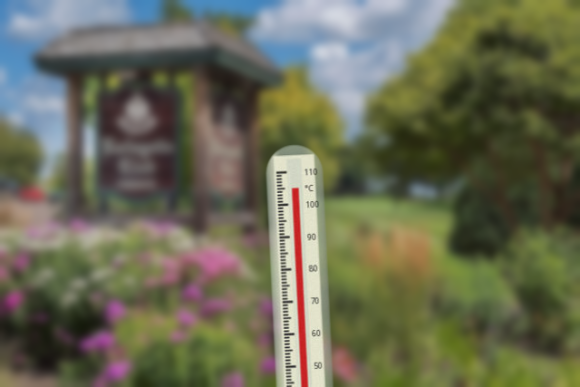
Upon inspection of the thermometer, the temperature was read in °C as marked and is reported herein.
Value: 105 °C
